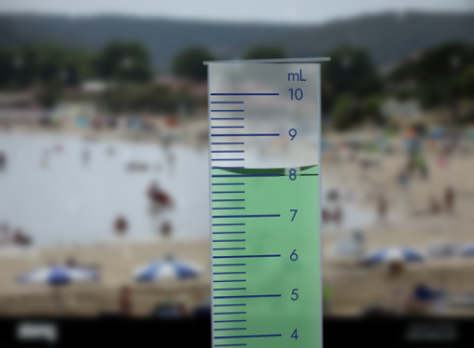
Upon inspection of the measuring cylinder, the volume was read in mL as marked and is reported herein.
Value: 8 mL
